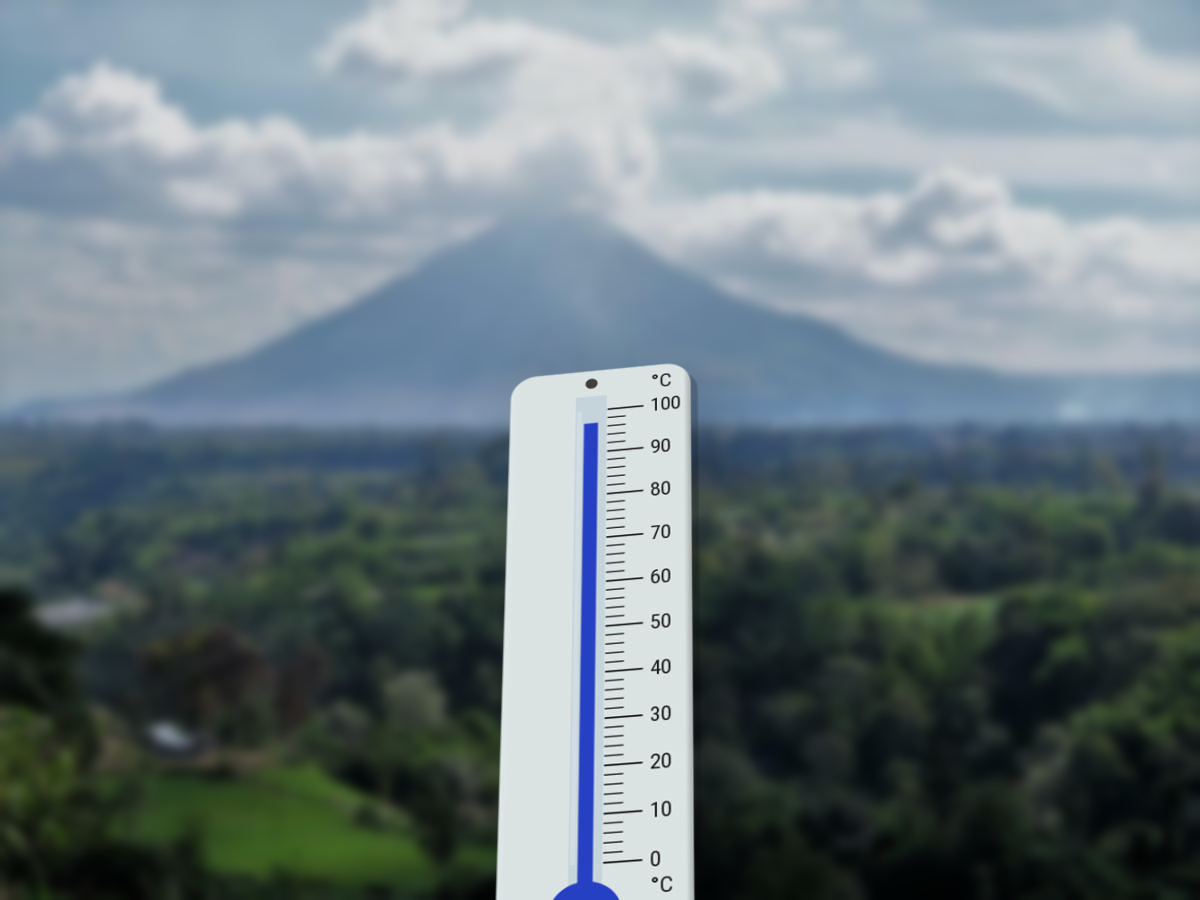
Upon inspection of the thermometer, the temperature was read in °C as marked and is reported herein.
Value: 97 °C
